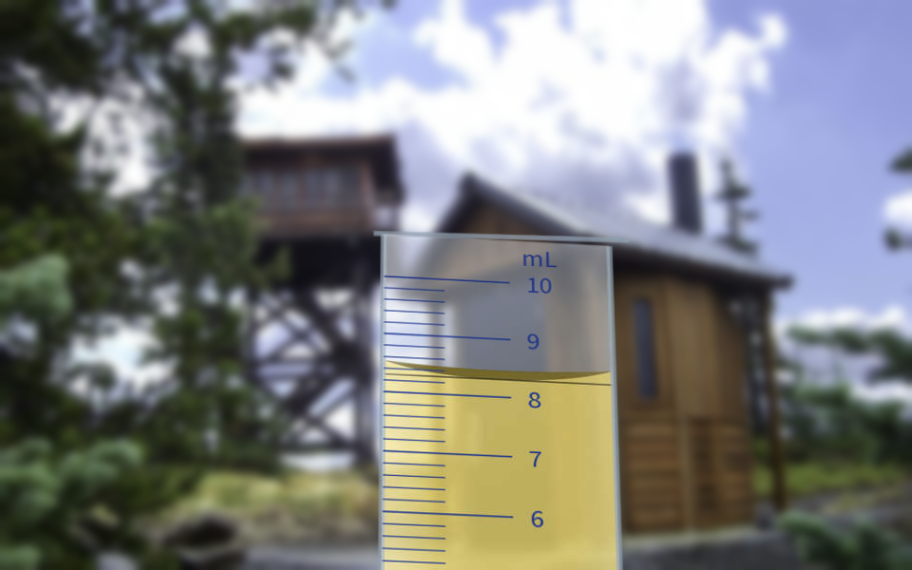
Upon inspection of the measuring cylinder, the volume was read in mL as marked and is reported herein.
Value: 8.3 mL
